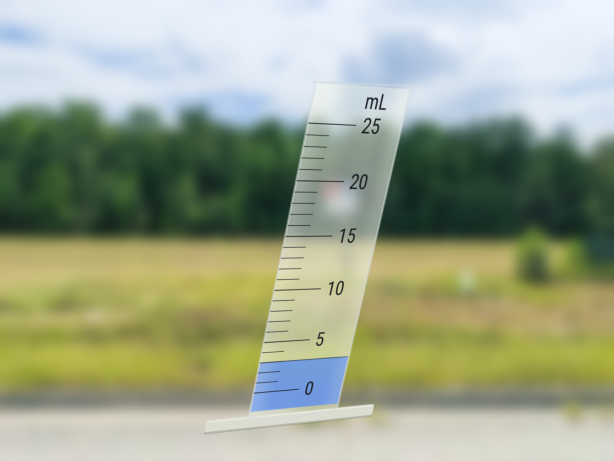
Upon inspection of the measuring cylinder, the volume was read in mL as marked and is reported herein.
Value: 3 mL
